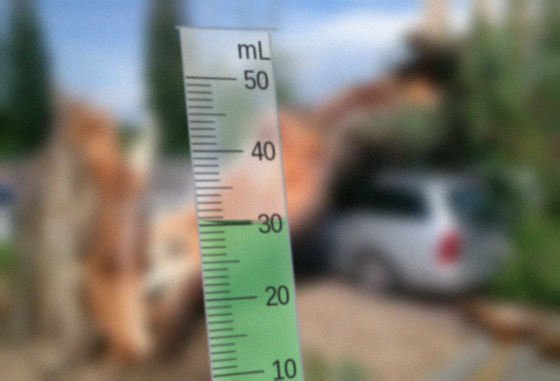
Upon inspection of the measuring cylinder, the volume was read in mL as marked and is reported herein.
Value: 30 mL
